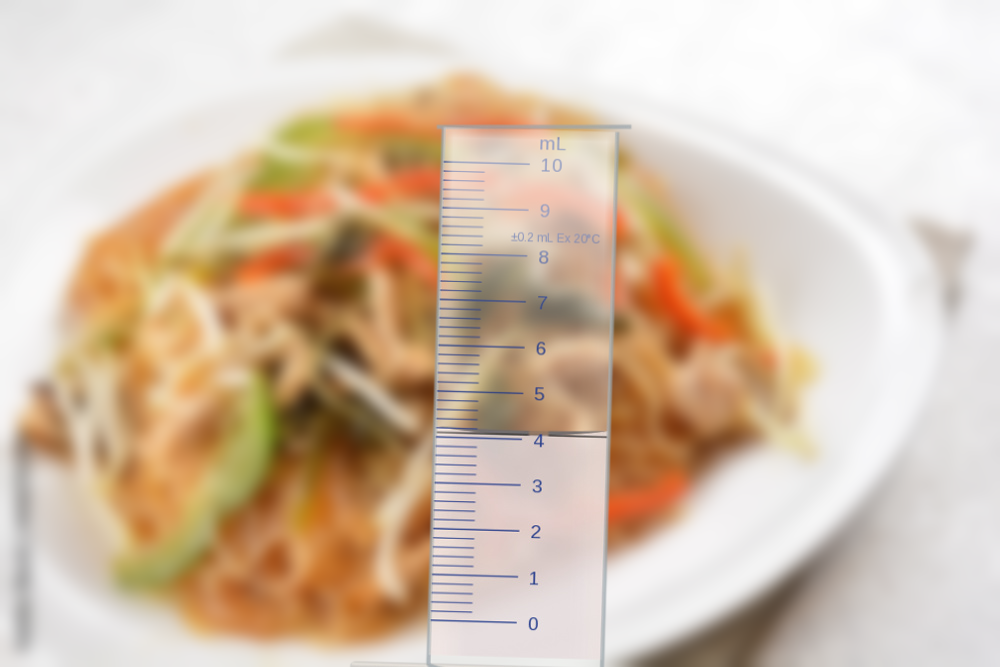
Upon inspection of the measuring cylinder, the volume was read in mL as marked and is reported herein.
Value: 4.1 mL
